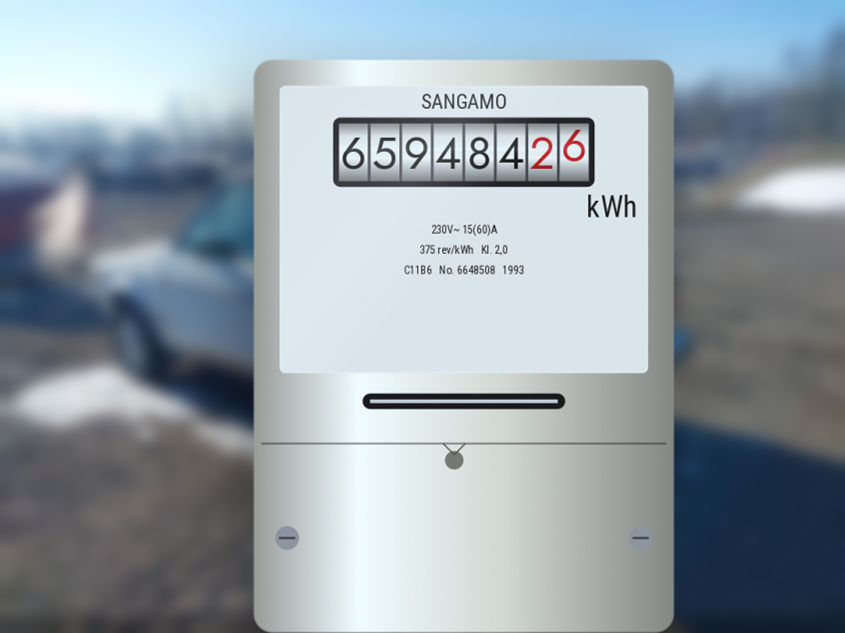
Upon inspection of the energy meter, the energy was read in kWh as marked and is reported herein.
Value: 659484.26 kWh
